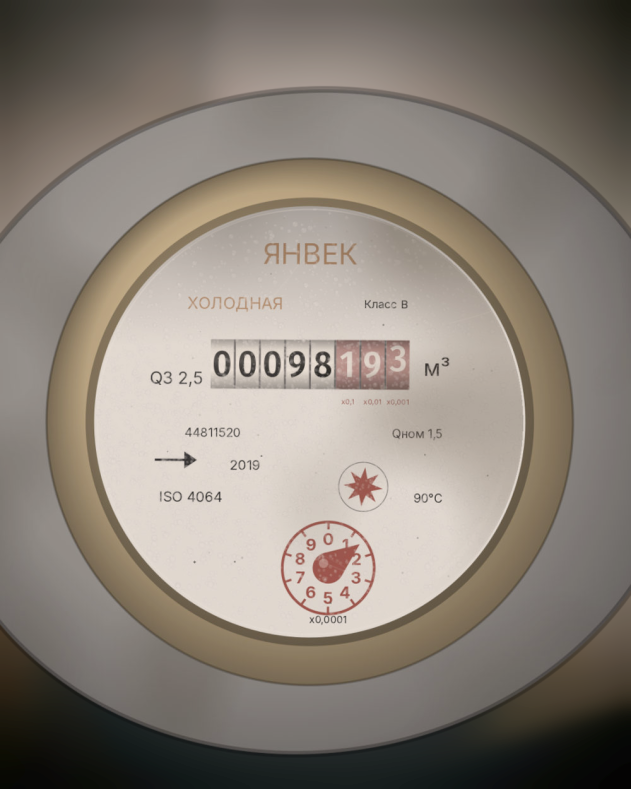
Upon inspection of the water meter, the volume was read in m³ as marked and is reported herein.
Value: 98.1931 m³
